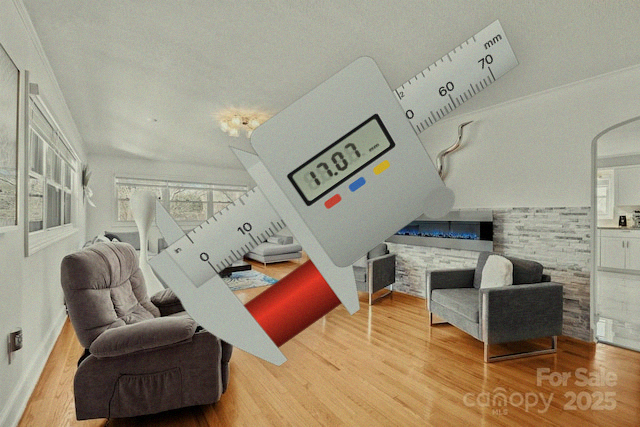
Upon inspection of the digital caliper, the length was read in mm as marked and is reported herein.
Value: 17.07 mm
